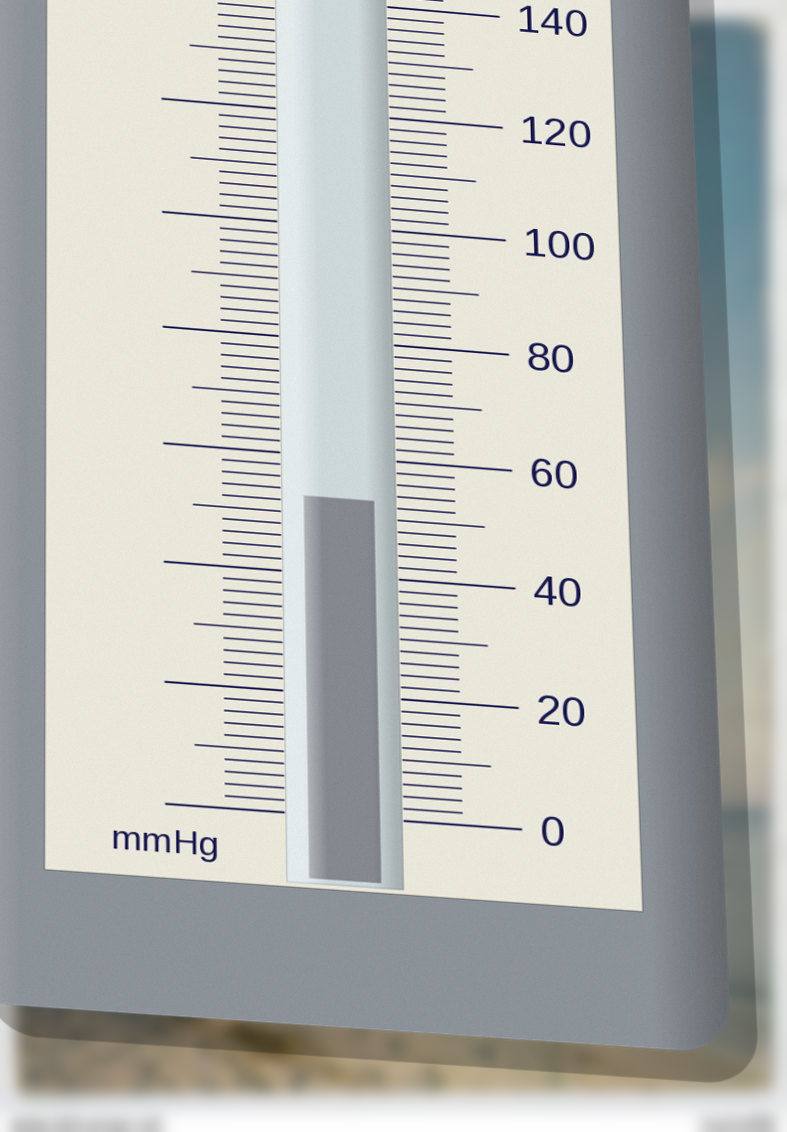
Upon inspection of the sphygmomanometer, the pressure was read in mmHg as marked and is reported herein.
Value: 53 mmHg
